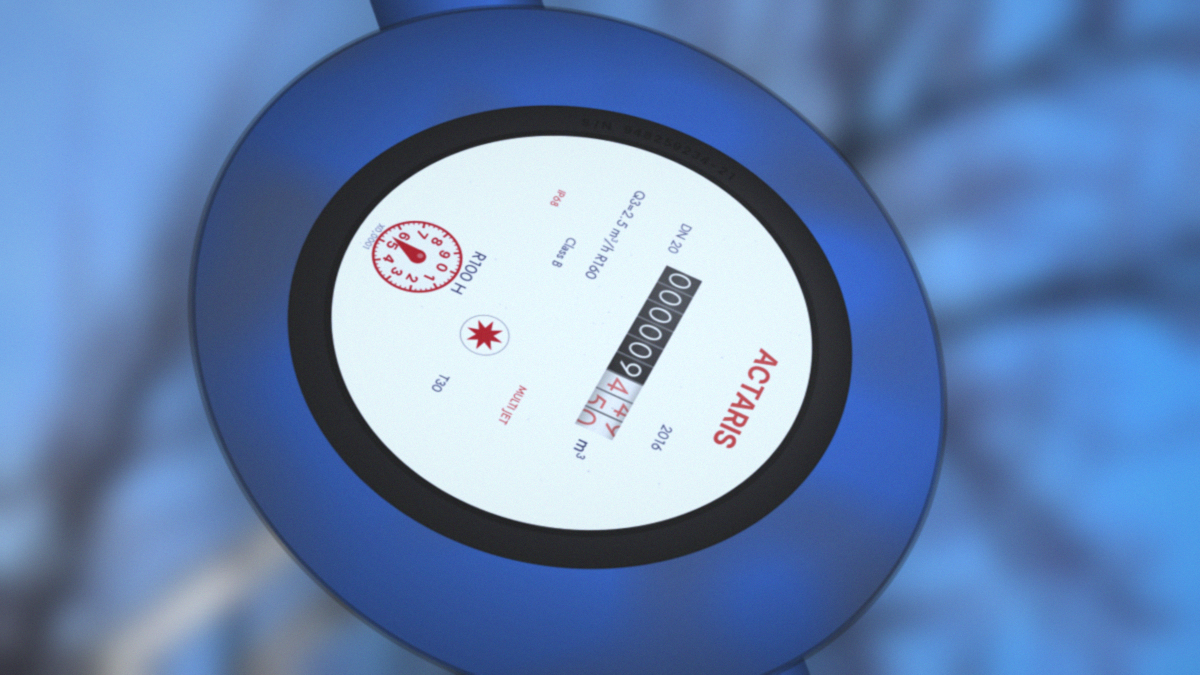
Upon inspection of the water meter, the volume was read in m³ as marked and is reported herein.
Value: 9.4495 m³
